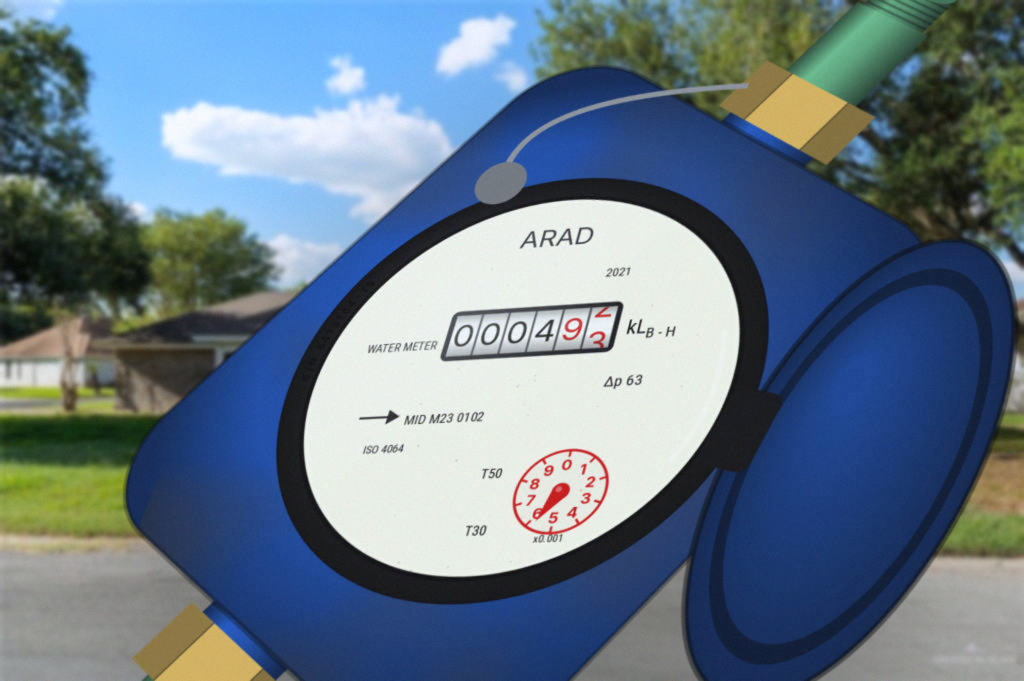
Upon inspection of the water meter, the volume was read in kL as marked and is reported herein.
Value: 4.925 kL
